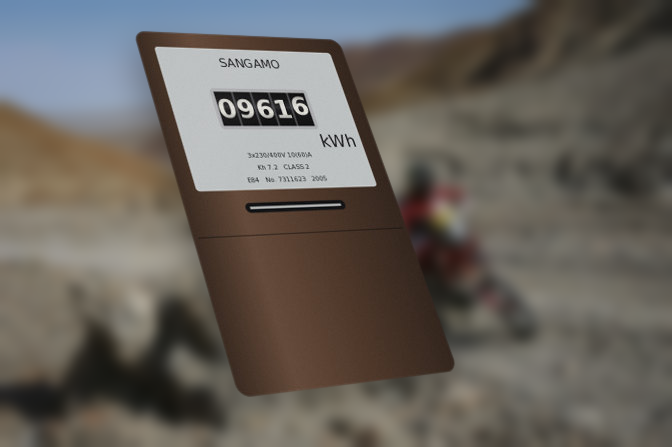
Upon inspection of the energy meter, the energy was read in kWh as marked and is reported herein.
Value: 9616 kWh
